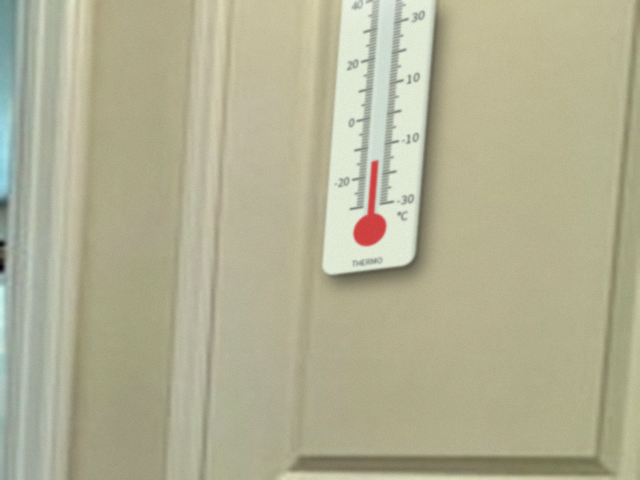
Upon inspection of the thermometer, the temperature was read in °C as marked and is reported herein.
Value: -15 °C
